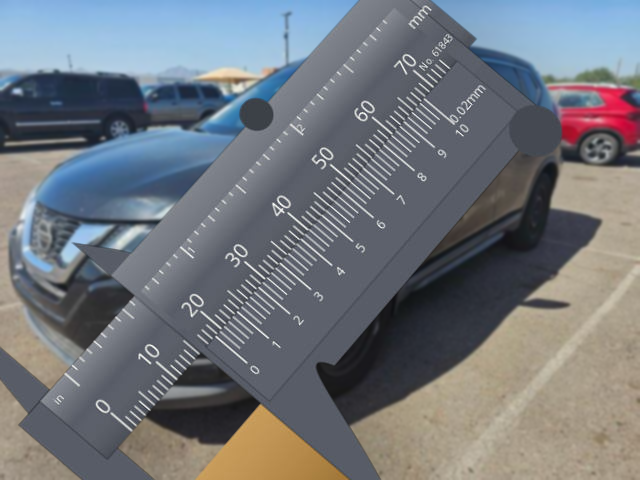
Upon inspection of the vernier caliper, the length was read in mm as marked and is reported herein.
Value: 18.6 mm
